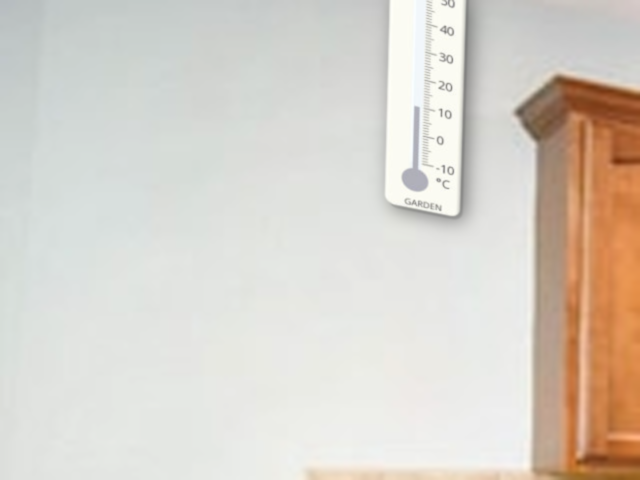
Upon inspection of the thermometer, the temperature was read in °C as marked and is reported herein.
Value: 10 °C
